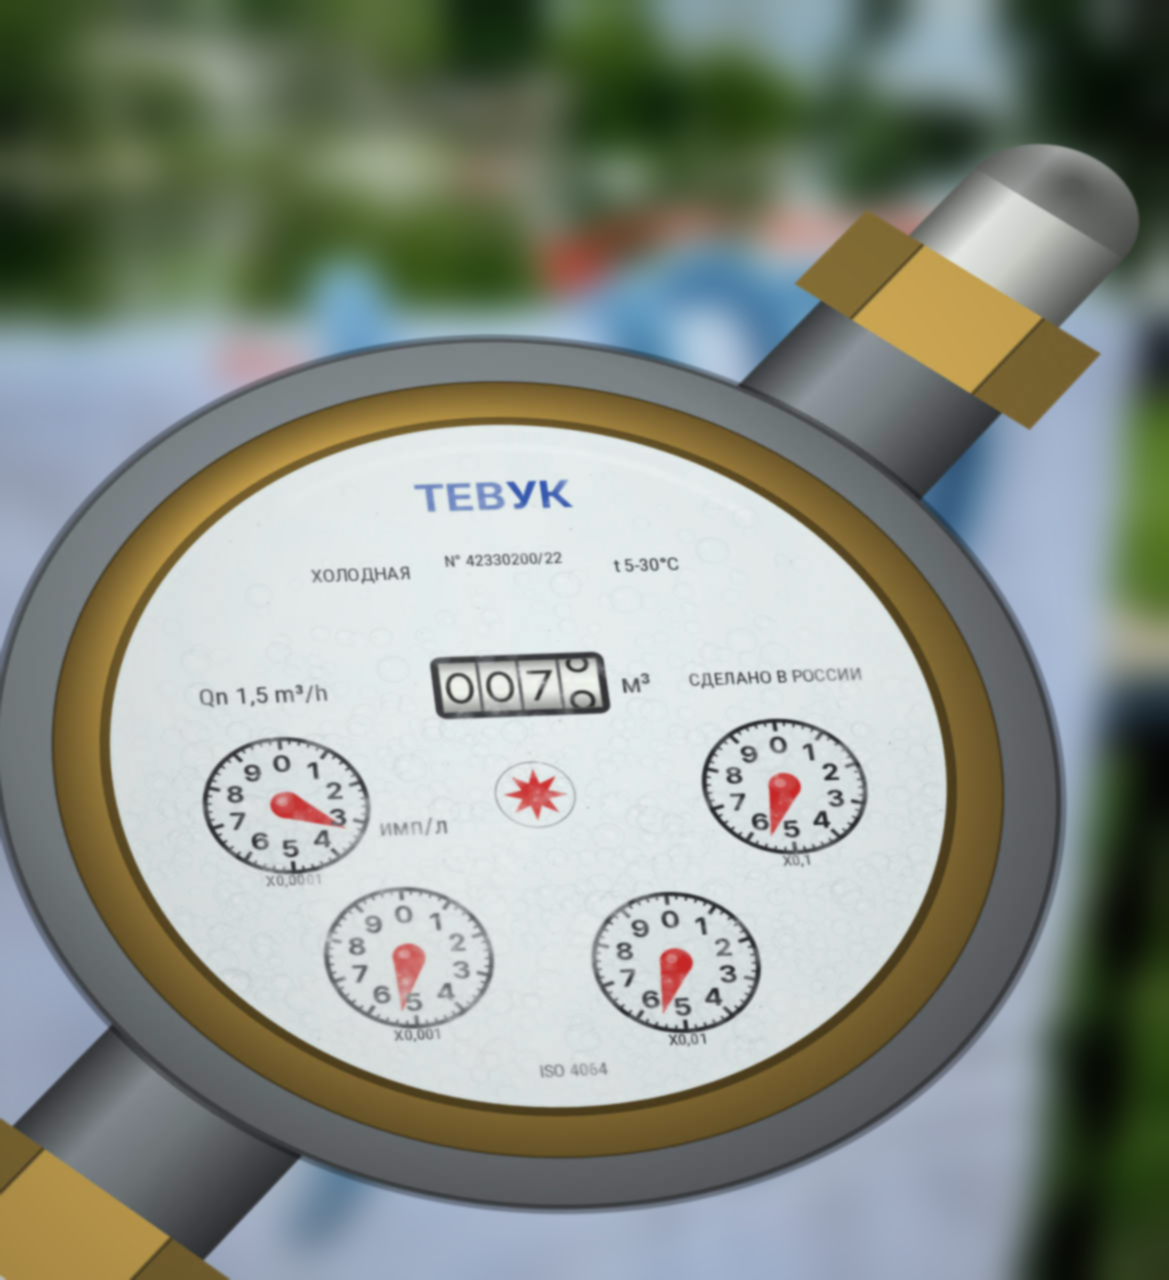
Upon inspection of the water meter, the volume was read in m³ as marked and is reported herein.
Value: 78.5553 m³
